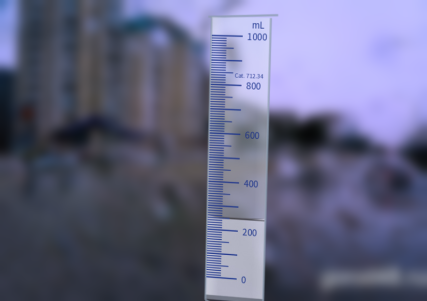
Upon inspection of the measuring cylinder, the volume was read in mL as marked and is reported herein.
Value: 250 mL
